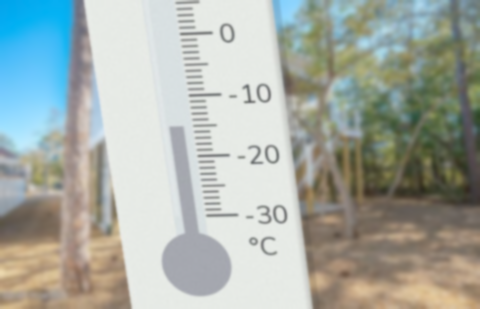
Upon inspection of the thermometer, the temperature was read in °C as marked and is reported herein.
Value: -15 °C
